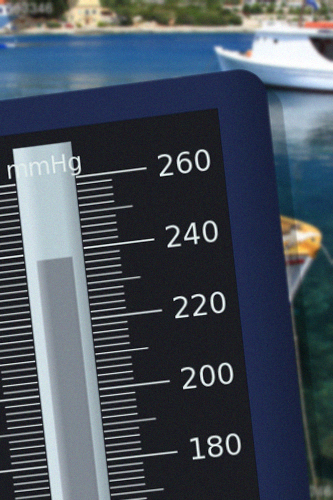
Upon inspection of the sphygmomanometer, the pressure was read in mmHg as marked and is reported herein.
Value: 238 mmHg
